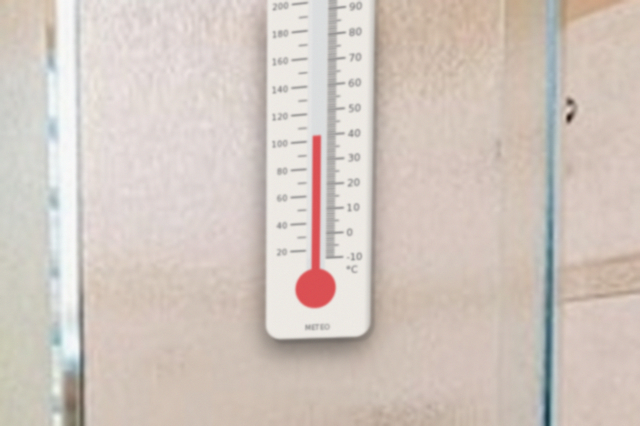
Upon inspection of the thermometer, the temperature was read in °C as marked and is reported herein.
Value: 40 °C
